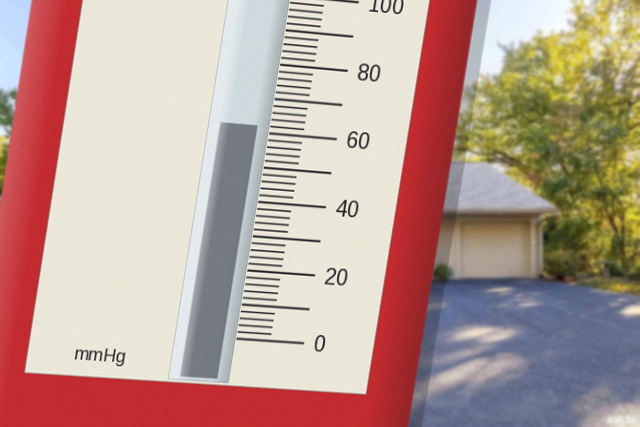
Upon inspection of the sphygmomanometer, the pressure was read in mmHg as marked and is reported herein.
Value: 62 mmHg
